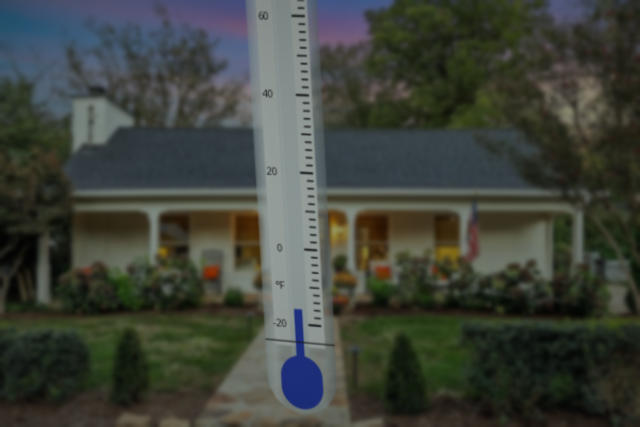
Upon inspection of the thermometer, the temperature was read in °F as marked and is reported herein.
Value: -16 °F
